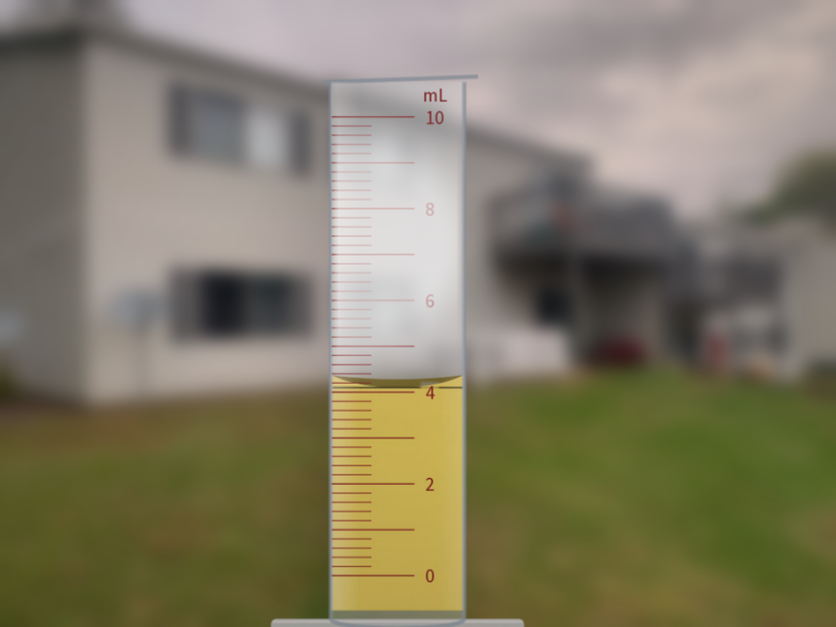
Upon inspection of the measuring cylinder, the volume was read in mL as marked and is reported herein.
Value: 4.1 mL
